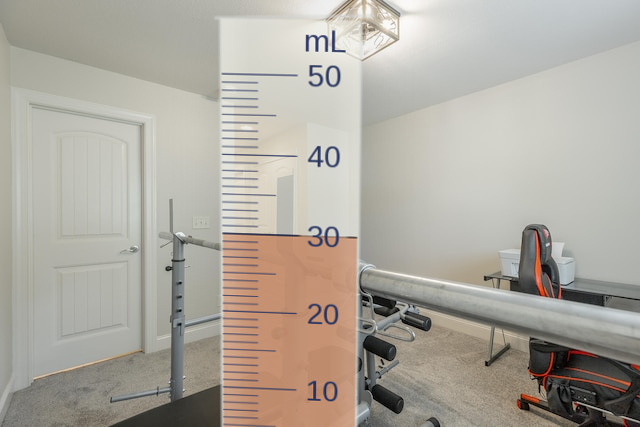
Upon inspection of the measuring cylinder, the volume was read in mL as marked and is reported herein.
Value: 30 mL
